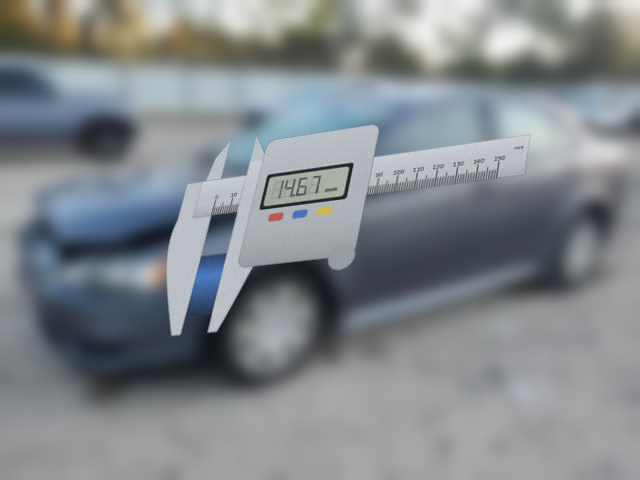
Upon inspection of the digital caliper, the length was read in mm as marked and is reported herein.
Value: 14.67 mm
